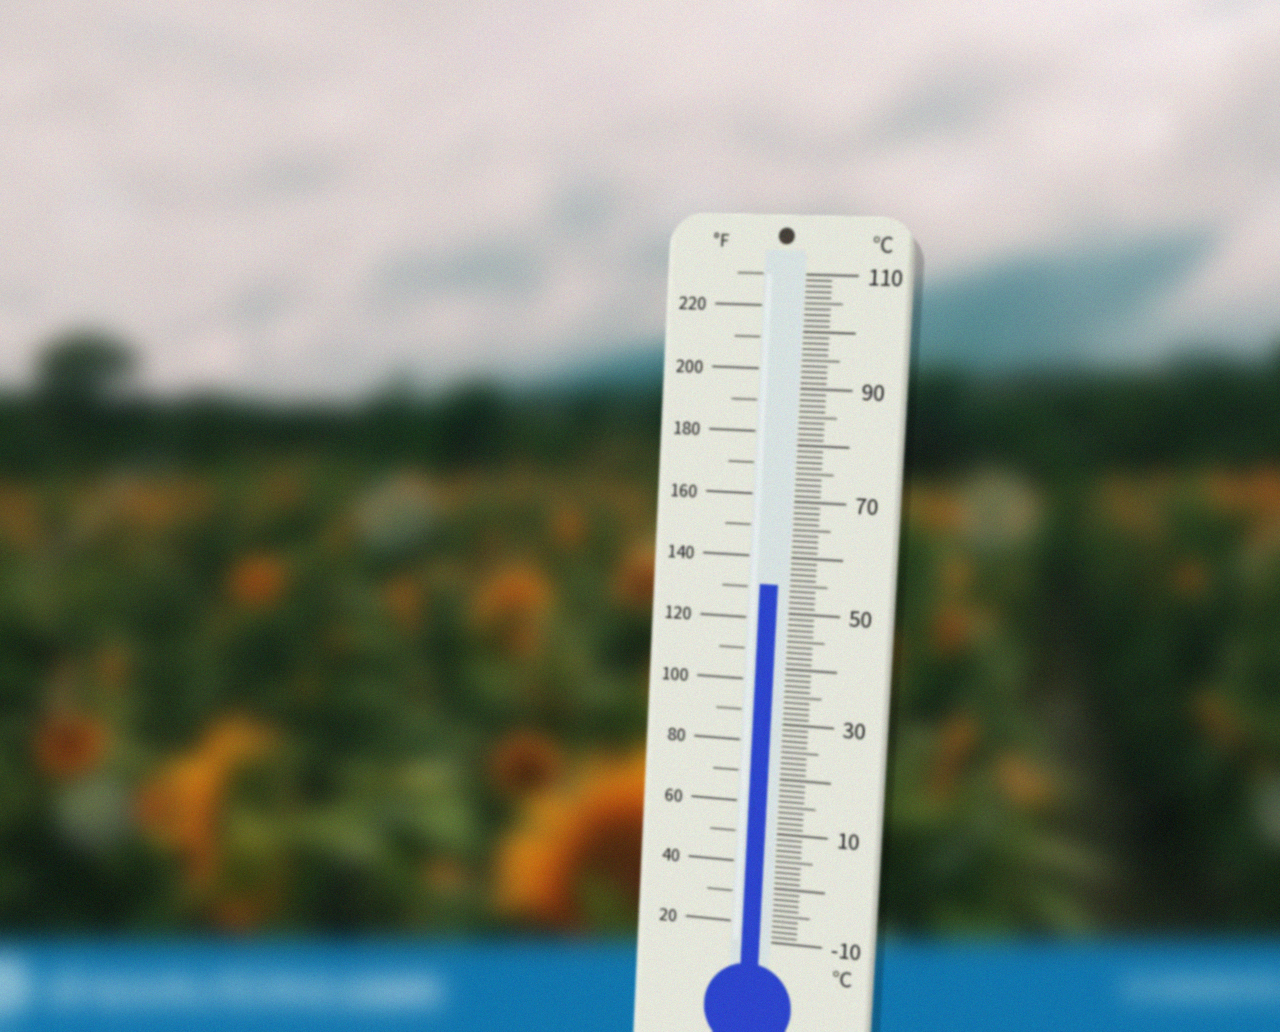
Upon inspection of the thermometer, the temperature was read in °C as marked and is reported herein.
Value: 55 °C
